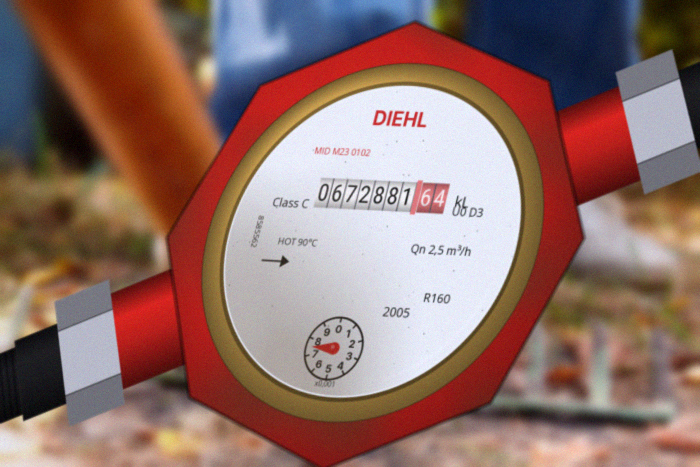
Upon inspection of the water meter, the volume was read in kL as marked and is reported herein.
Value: 672881.647 kL
